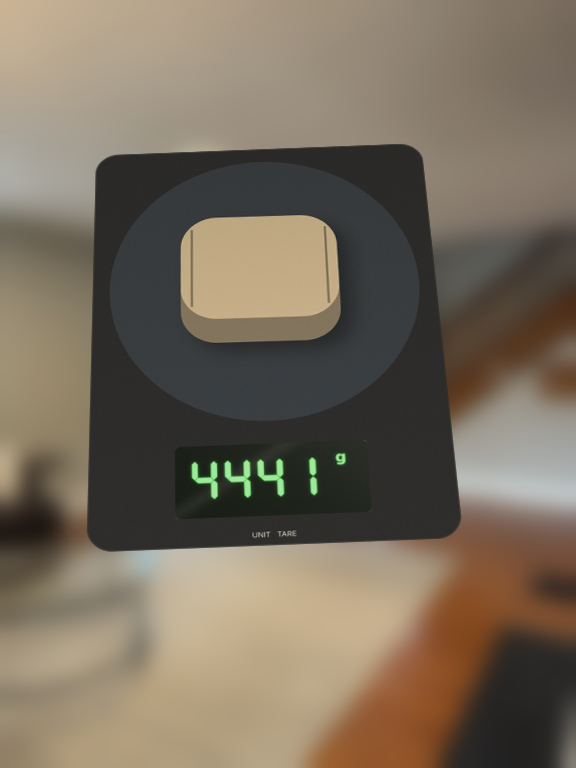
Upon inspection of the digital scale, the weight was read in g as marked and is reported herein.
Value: 4441 g
